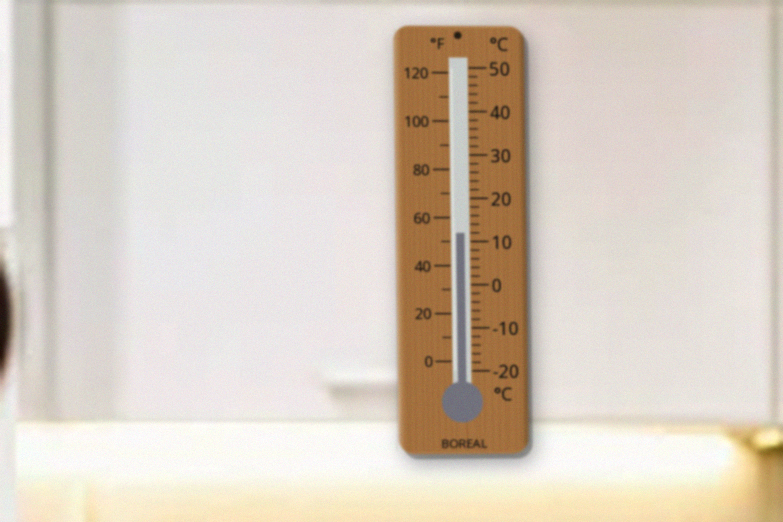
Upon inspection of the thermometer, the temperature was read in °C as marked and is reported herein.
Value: 12 °C
